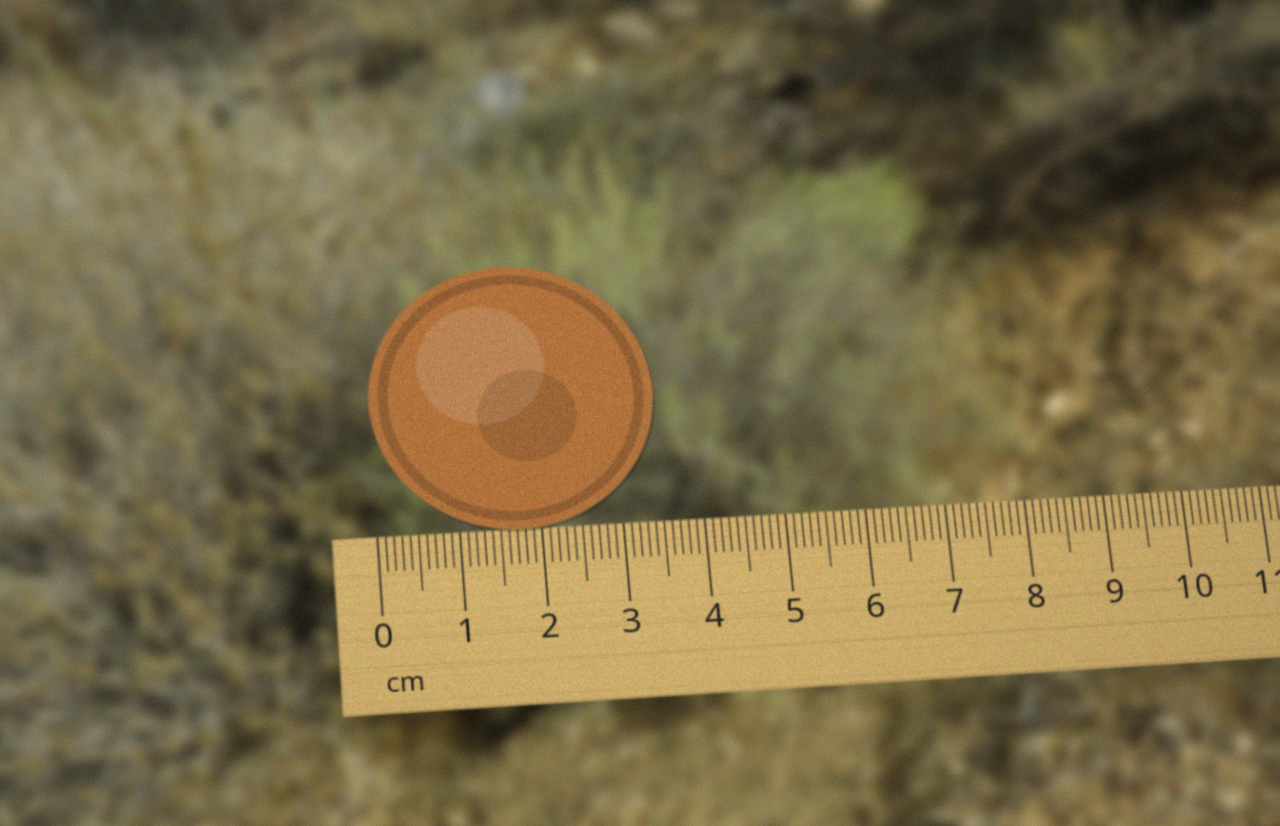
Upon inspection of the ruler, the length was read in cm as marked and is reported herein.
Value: 3.5 cm
